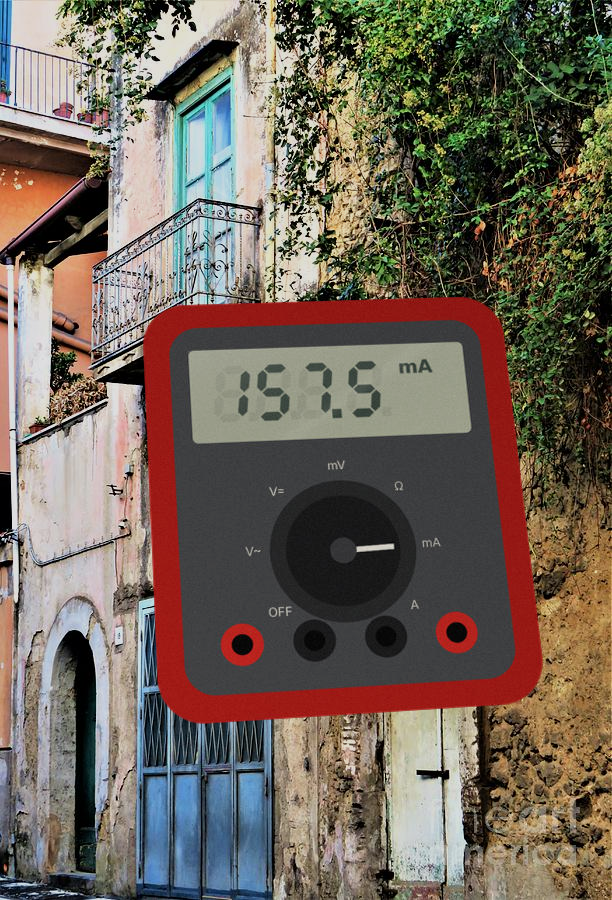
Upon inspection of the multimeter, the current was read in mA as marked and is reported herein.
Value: 157.5 mA
